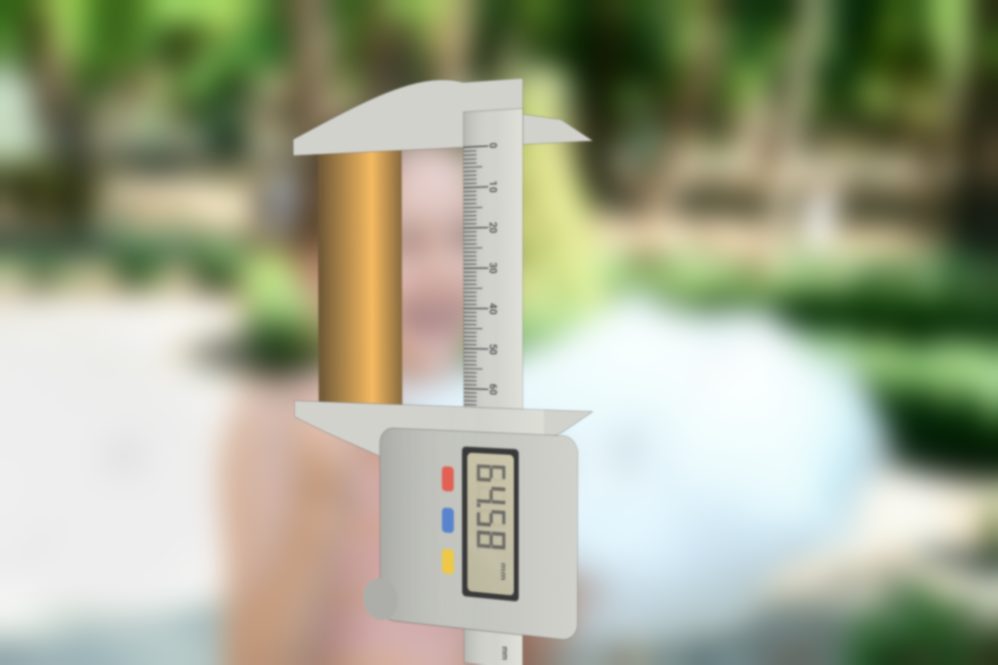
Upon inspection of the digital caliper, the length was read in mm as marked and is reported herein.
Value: 64.58 mm
